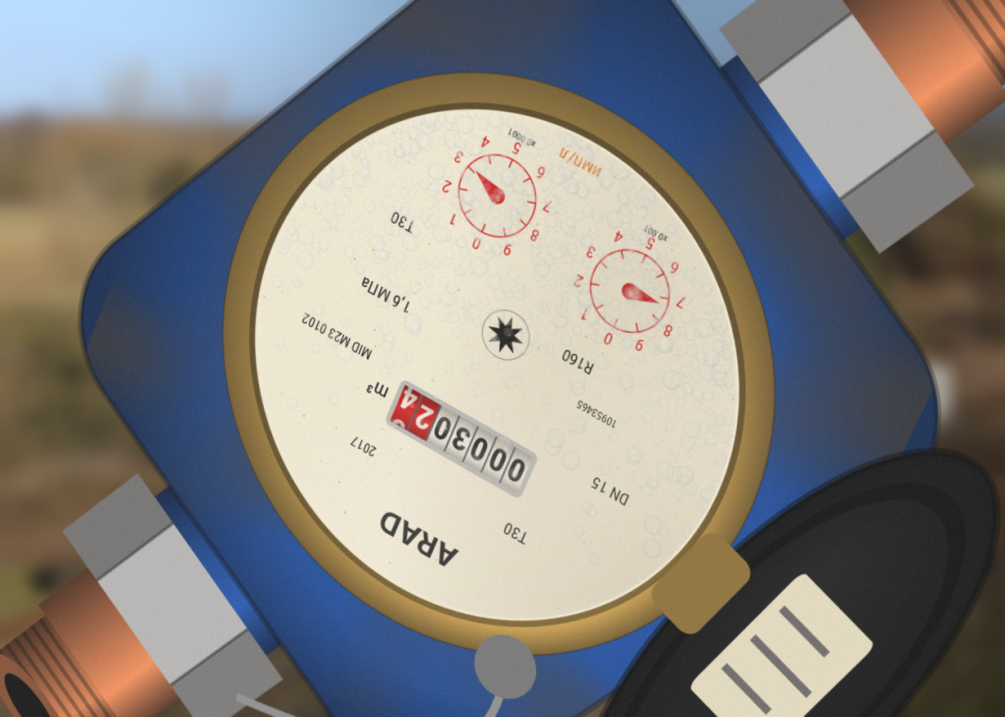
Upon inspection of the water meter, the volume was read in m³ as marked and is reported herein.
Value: 30.2373 m³
